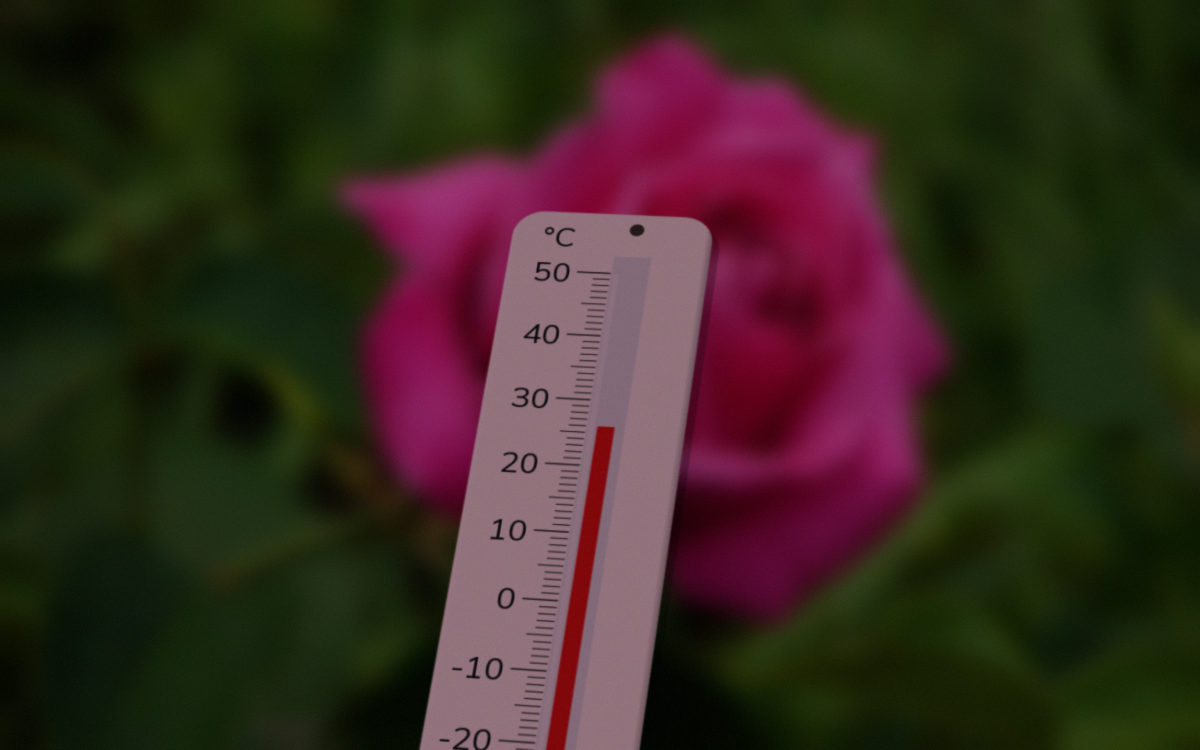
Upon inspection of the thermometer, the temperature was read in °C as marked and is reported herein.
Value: 26 °C
